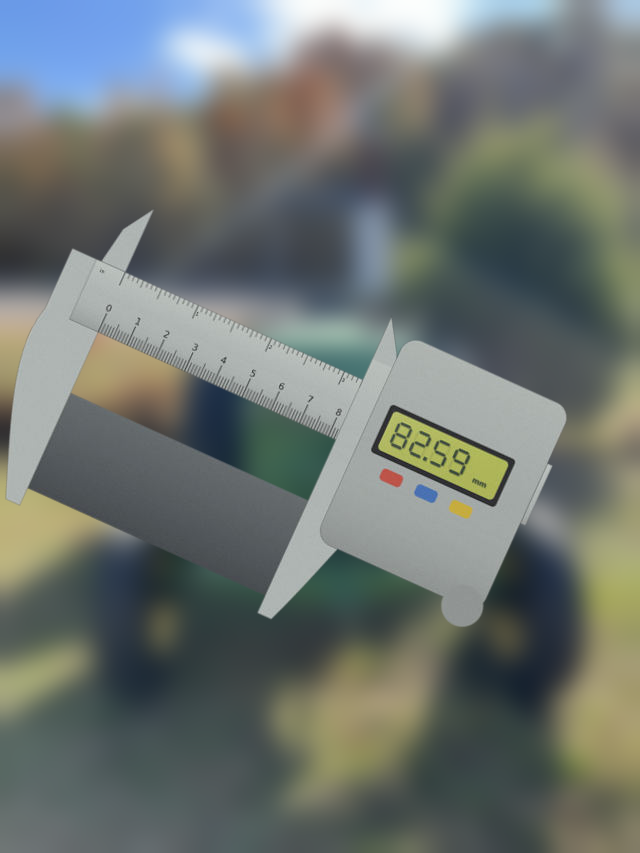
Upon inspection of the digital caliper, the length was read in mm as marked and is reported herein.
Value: 82.59 mm
